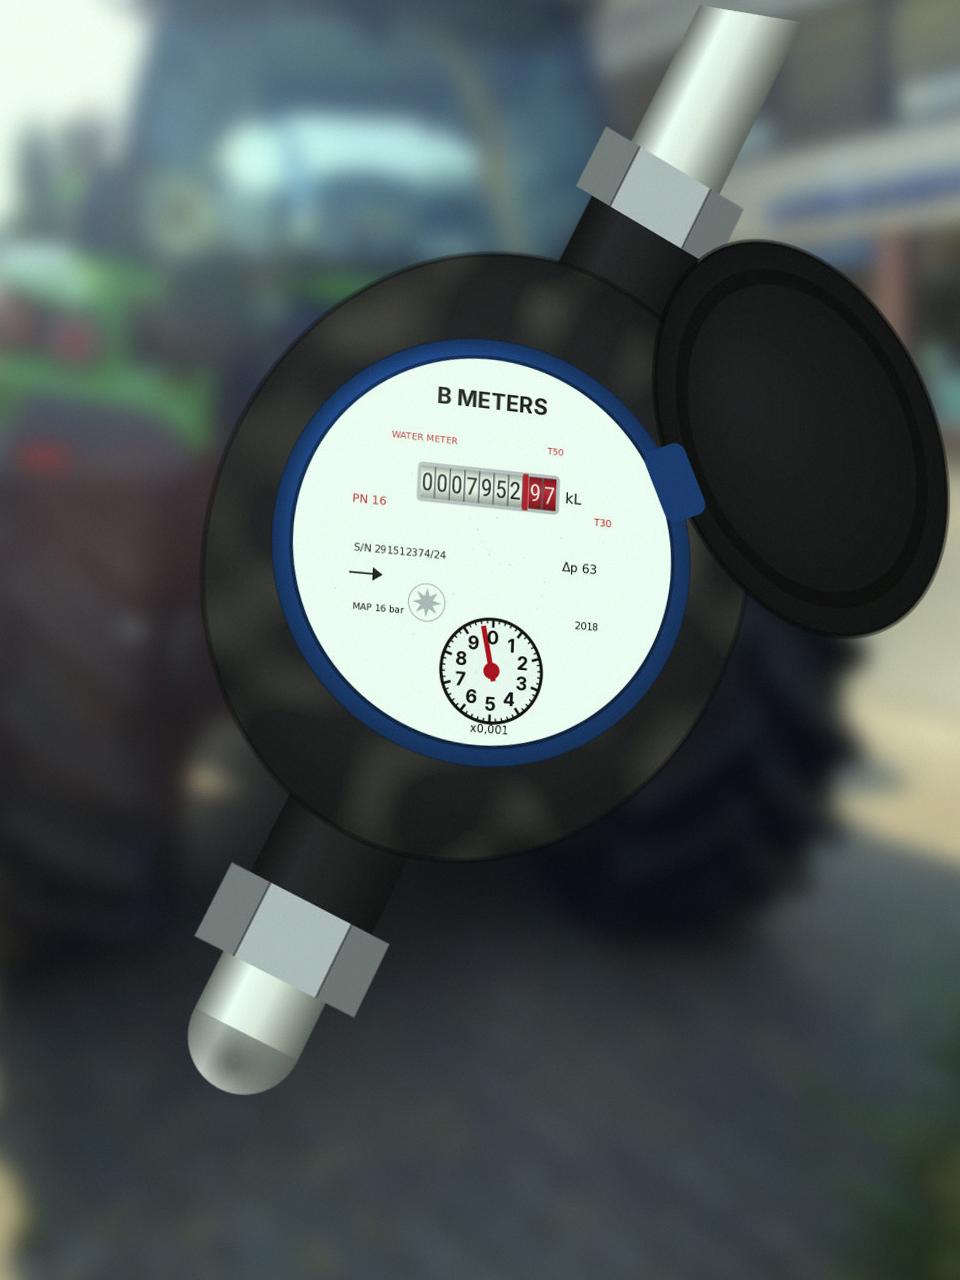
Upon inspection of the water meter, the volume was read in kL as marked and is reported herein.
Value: 7952.969 kL
